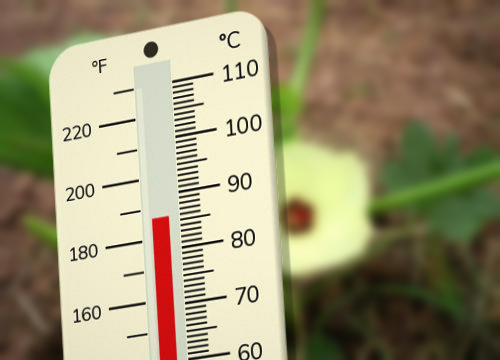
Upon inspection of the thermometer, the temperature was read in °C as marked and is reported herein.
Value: 86 °C
